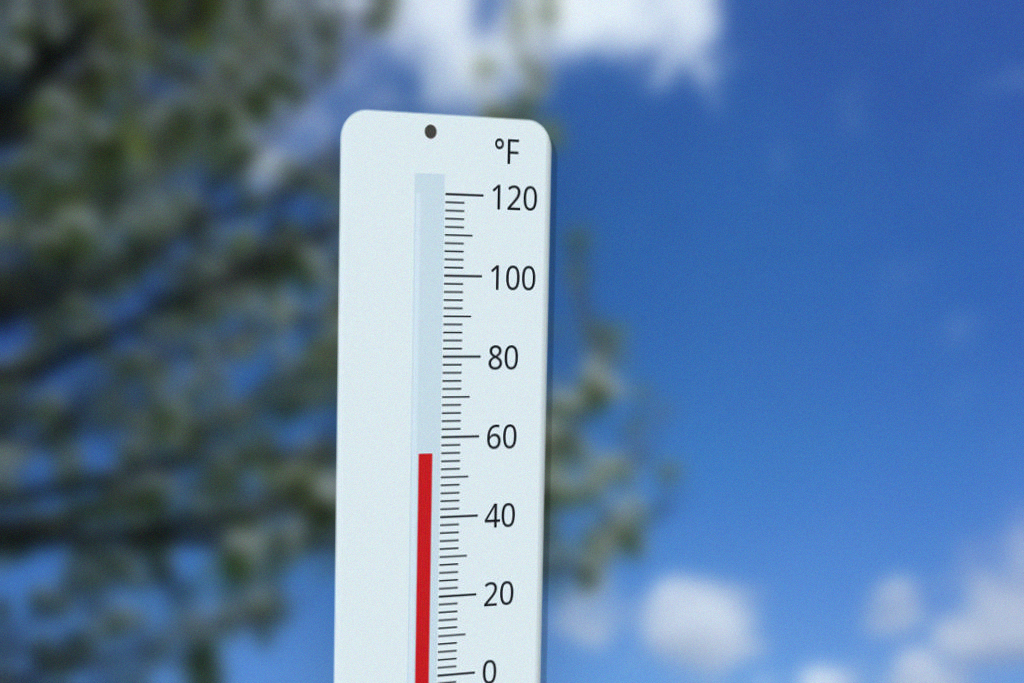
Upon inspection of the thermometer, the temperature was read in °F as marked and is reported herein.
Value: 56 °F
